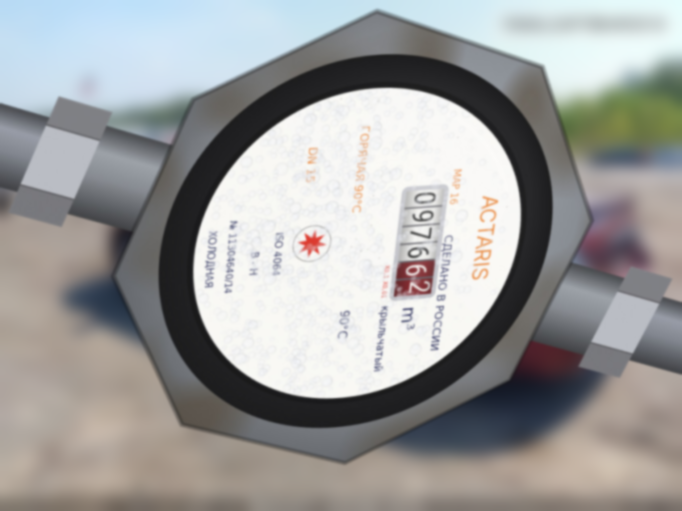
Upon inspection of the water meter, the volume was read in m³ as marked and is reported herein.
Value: 976.62 m³
